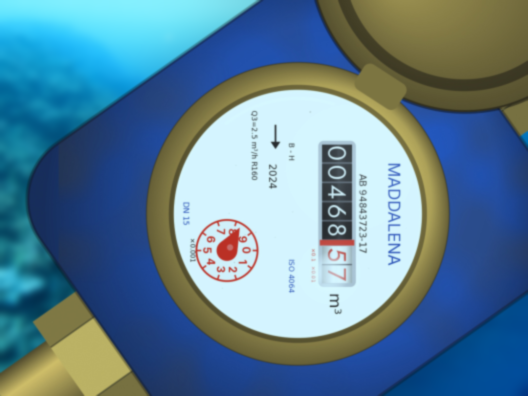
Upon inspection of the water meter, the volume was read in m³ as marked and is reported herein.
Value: 468.578 m³
